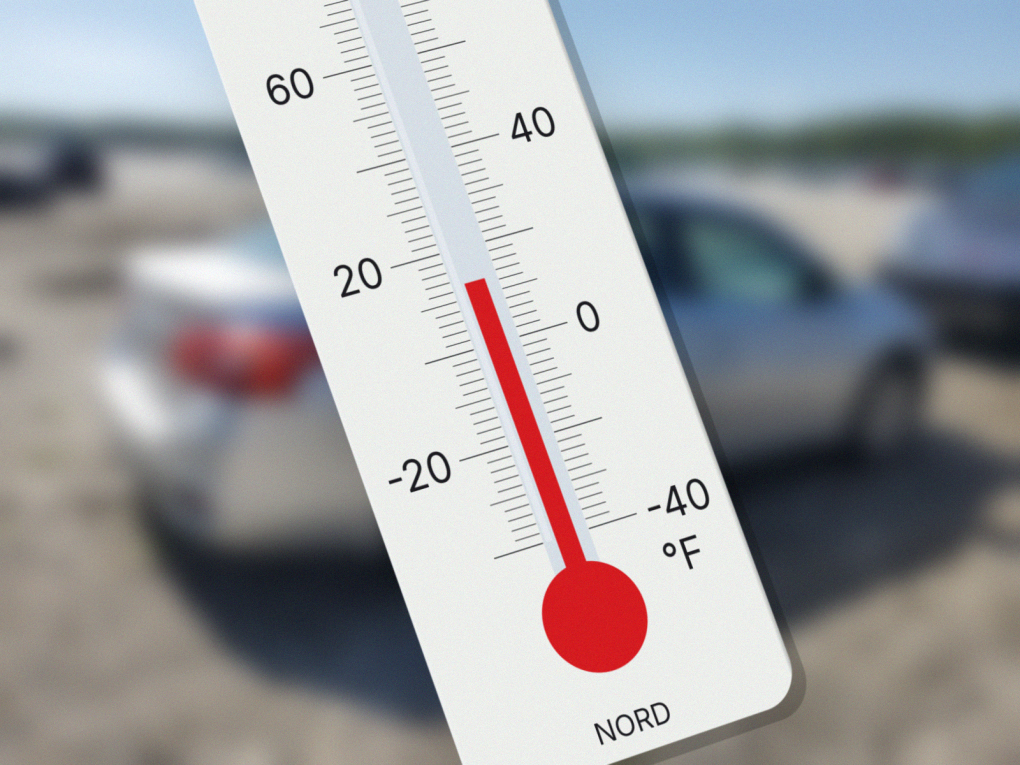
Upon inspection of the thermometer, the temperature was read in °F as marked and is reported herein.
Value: 13 °F
